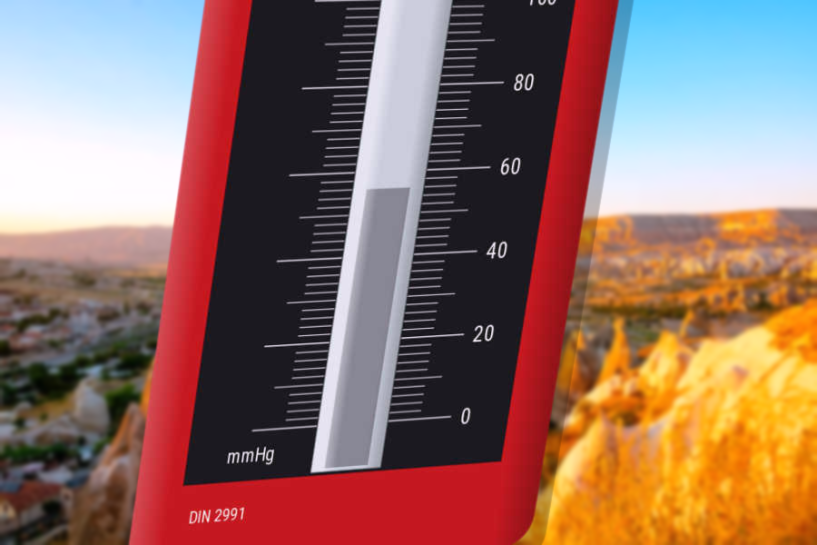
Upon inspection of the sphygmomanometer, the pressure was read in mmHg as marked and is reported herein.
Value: 56 mmHg
